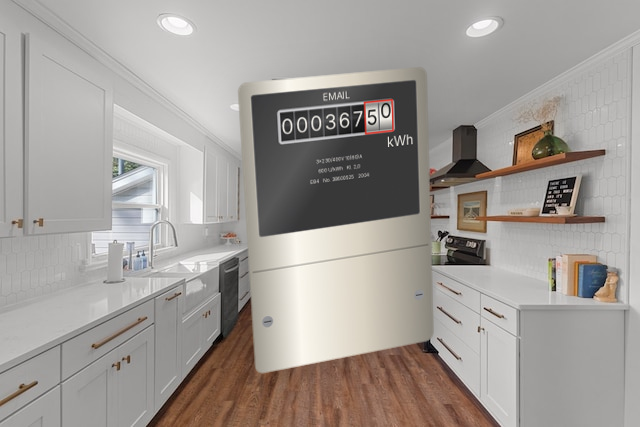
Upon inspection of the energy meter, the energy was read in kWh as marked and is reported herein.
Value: 367.50 kWh
